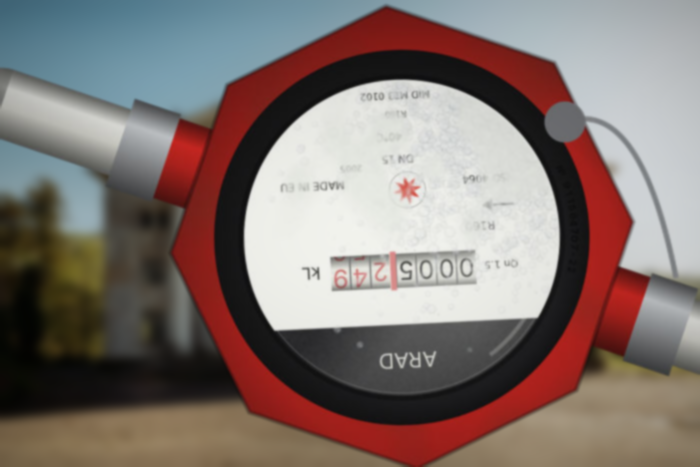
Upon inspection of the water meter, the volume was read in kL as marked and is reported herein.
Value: 5.249 kL
